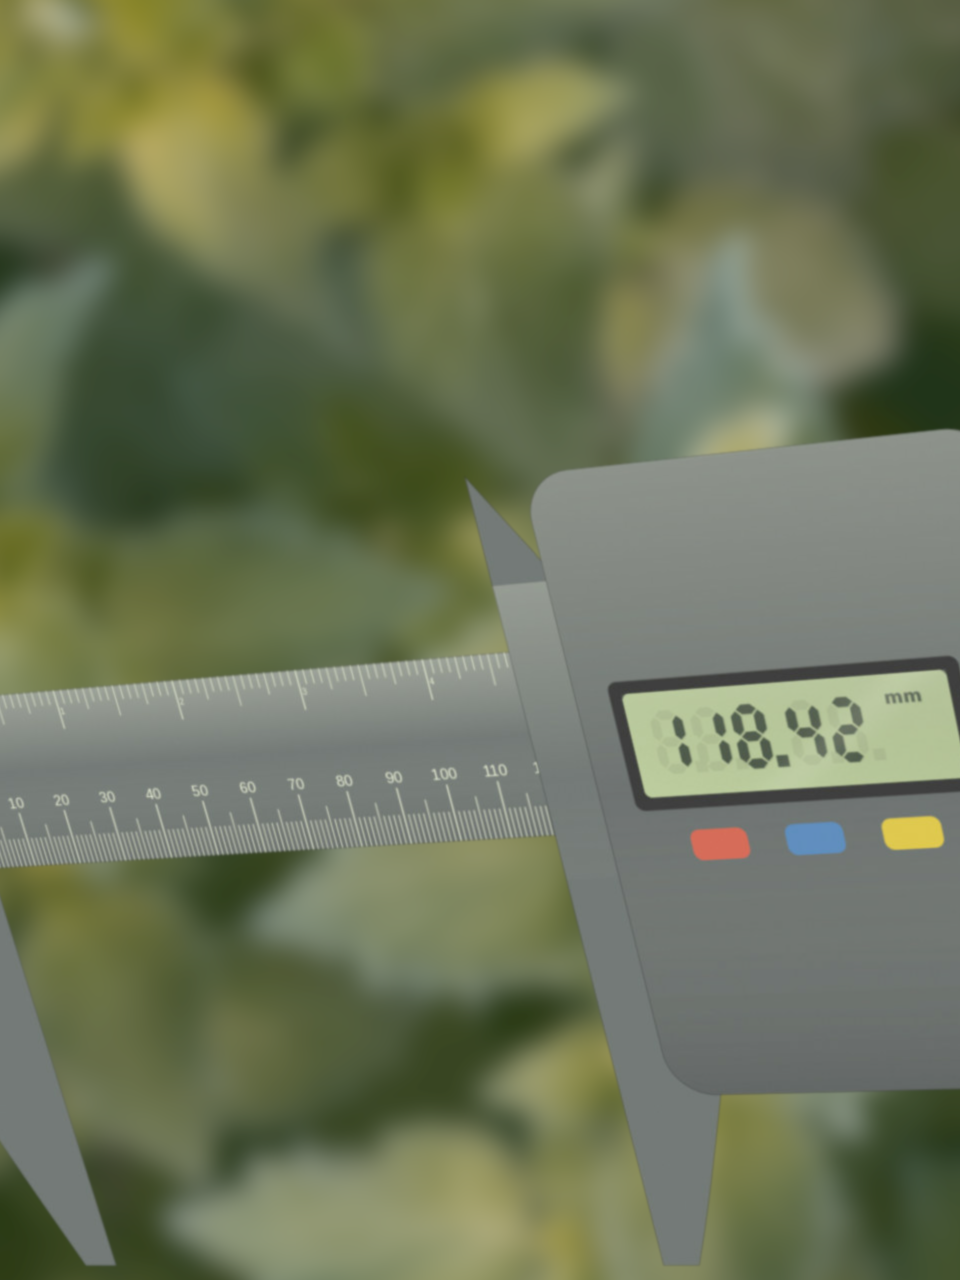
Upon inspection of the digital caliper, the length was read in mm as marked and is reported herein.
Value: 118.42 mm
